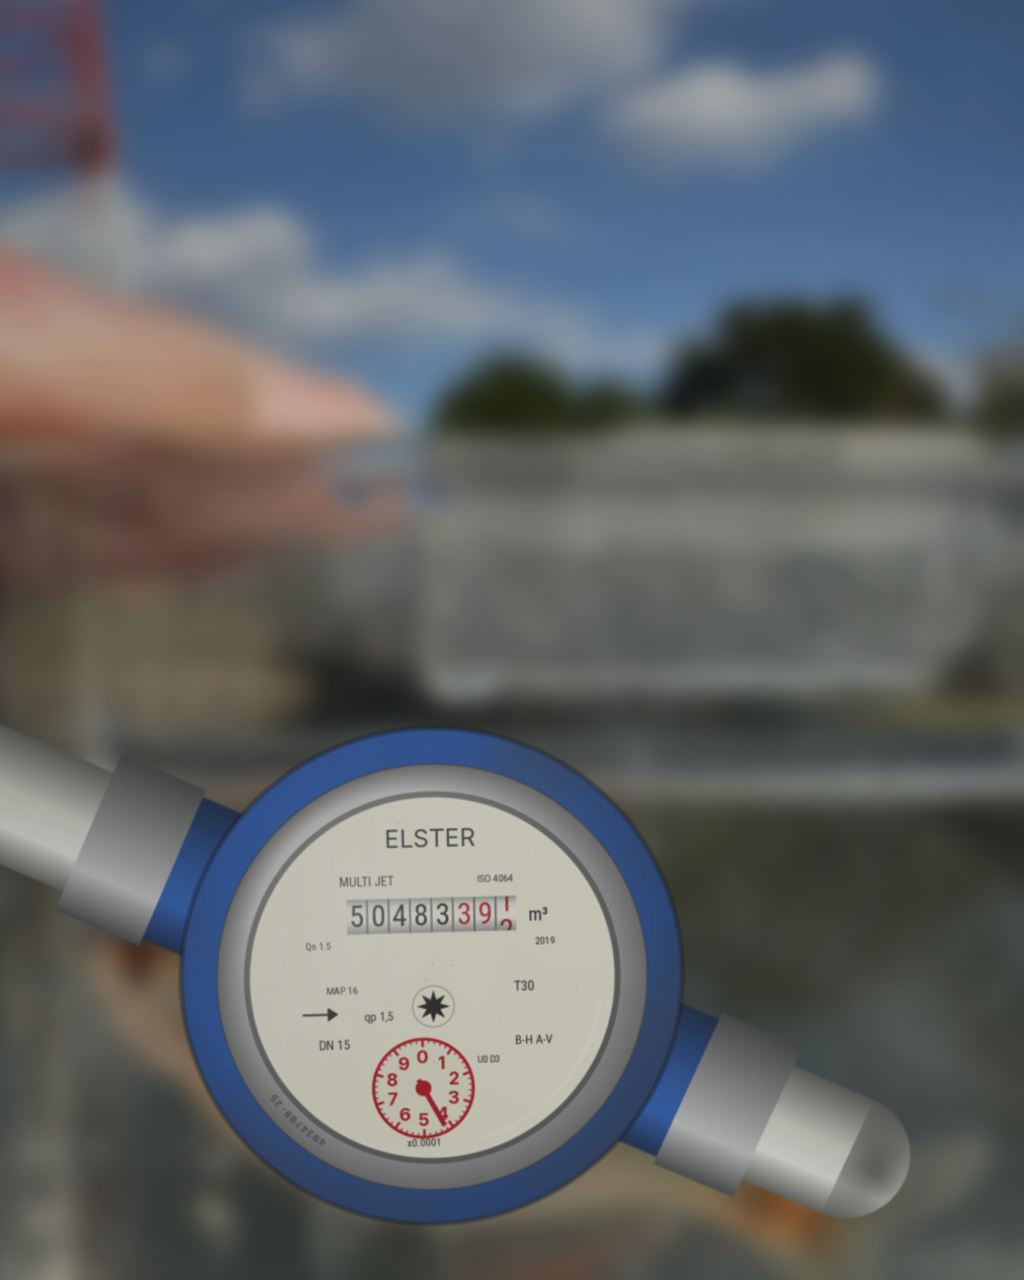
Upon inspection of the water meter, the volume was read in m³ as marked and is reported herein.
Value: 50483.3914 m³
